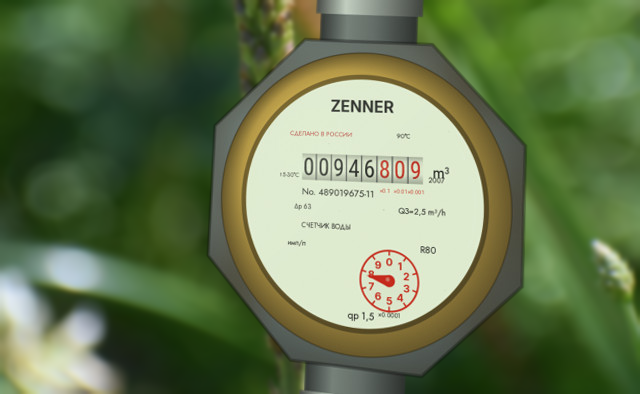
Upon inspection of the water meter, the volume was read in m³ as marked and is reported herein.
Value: 946.8097 m³
